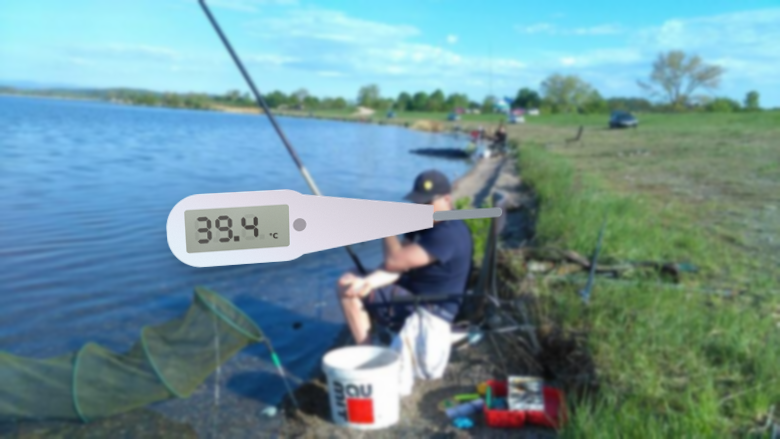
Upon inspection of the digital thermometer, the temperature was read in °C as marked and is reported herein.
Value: 39.4 °C
